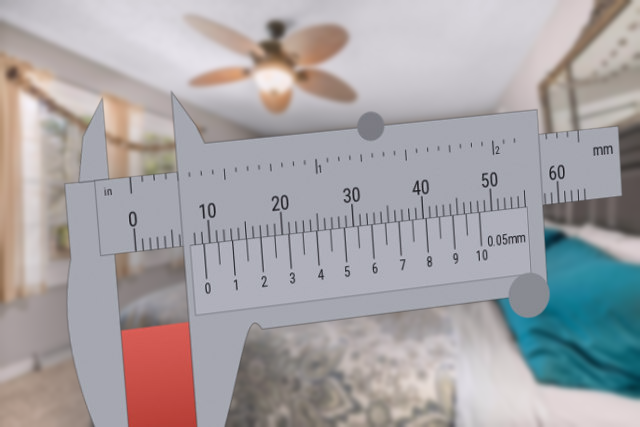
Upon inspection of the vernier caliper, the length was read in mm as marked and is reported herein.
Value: 9.2 mm
